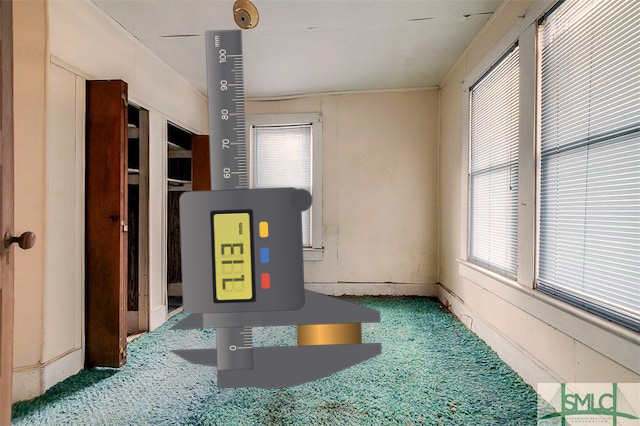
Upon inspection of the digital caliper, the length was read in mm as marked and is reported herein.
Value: 7.13 mm
